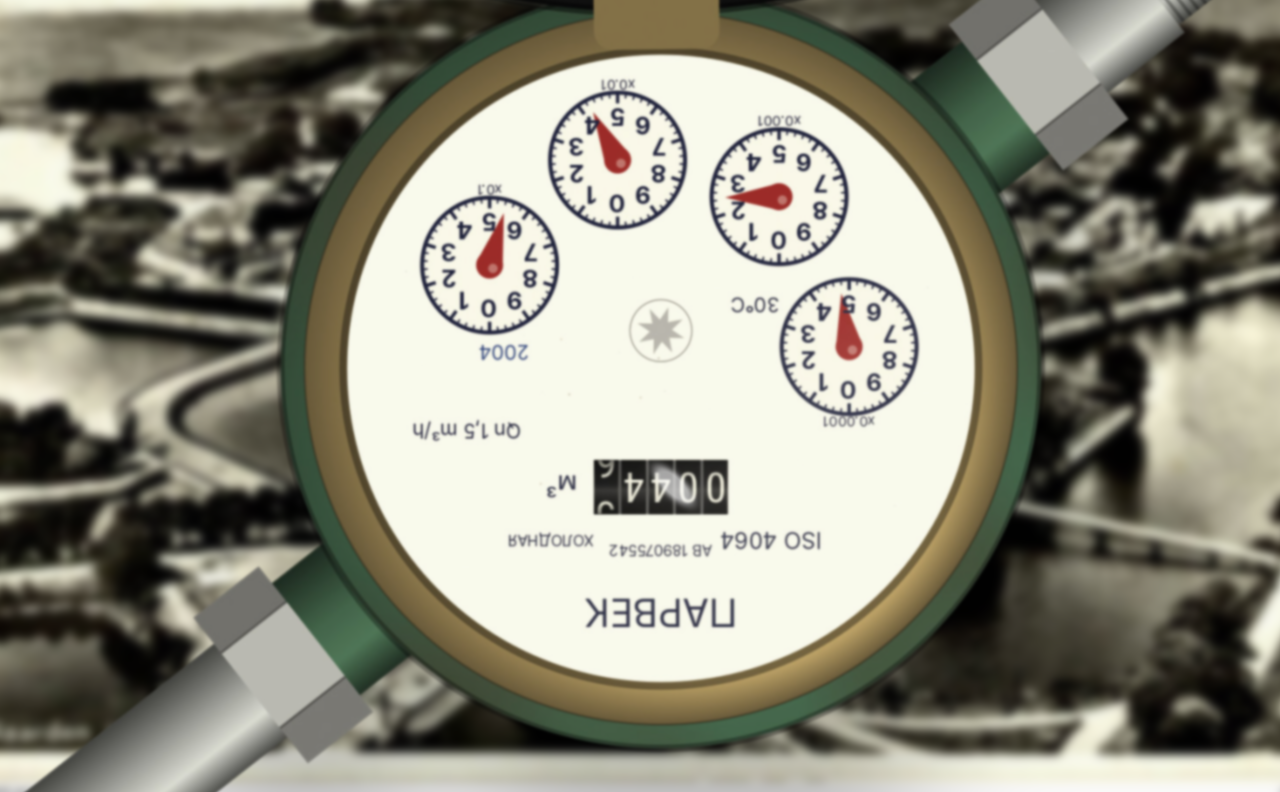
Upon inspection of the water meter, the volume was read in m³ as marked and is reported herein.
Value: 445.5424 m³
